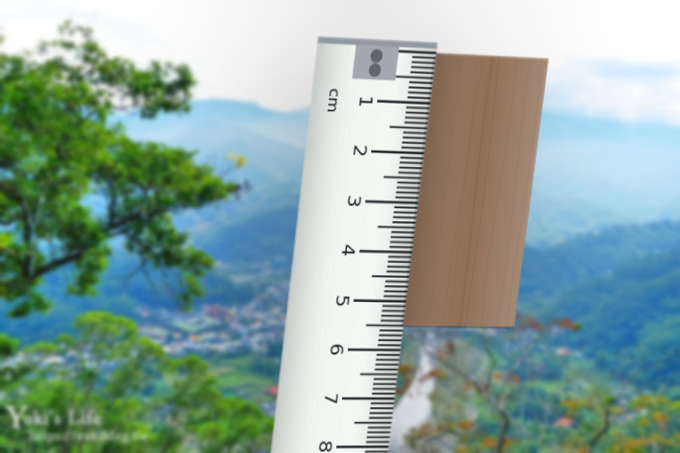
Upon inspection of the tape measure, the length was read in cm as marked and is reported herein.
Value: 5.5 cm
